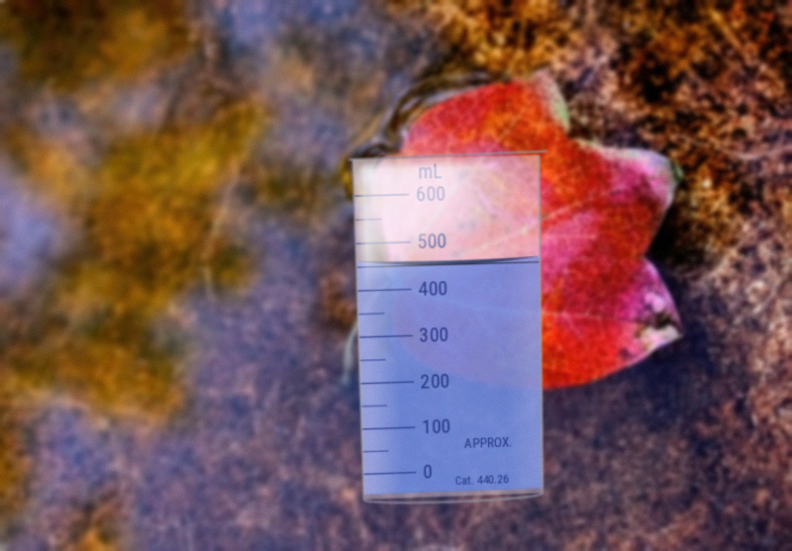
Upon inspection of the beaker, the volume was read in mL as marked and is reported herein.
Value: 450 mL
